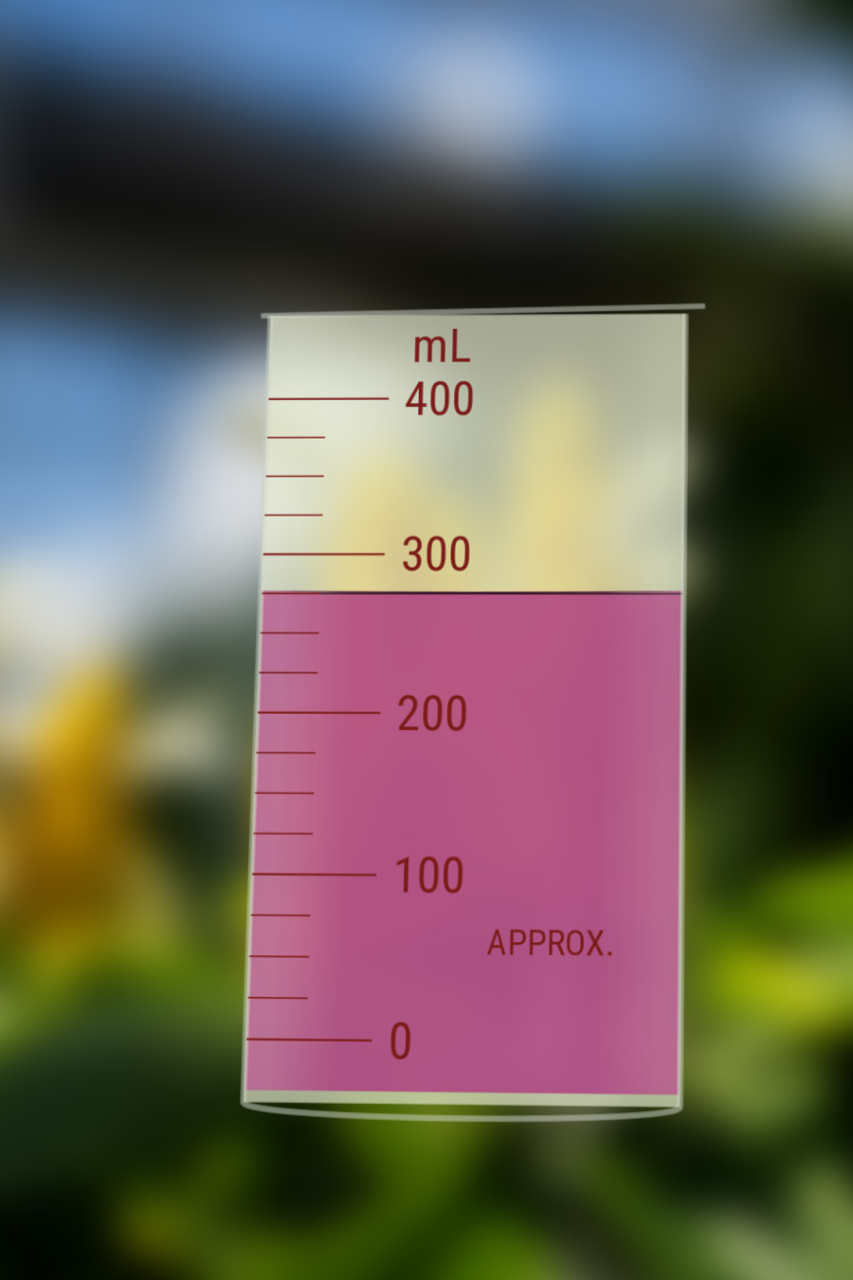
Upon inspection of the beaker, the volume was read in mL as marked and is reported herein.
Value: 275 mL
